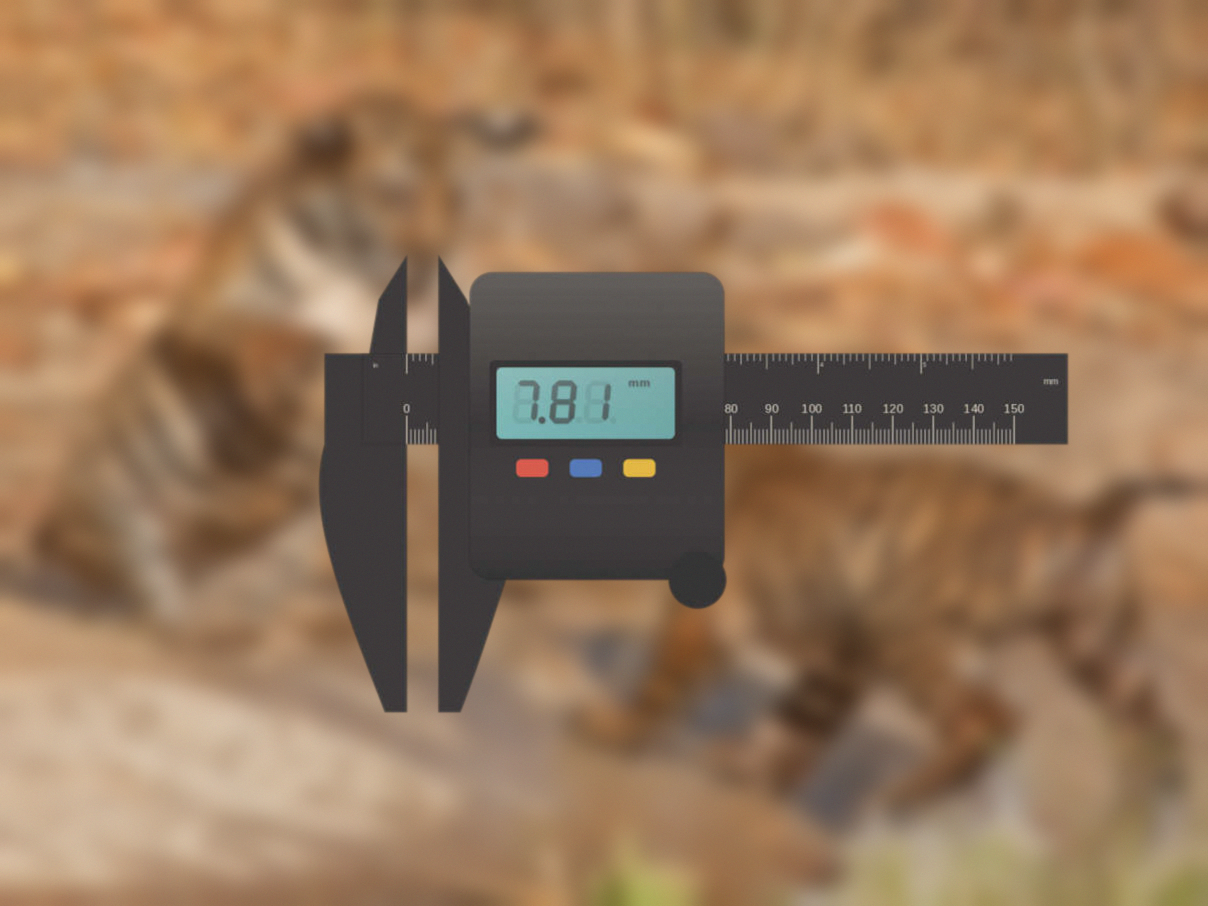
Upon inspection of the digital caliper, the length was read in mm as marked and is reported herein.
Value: 7.81 mm
